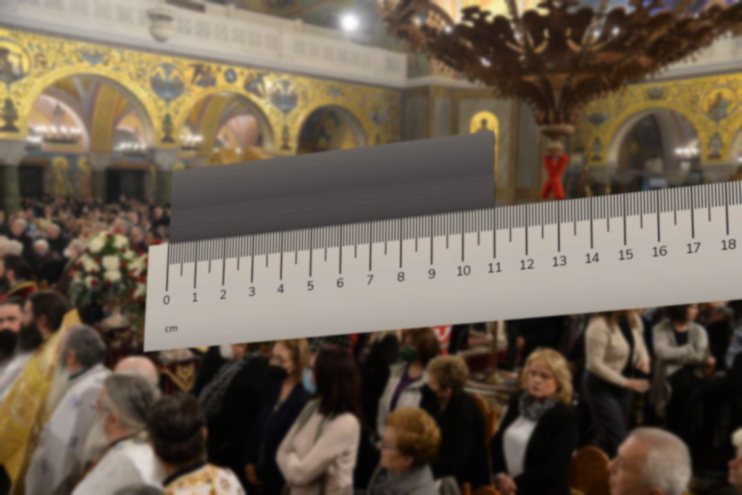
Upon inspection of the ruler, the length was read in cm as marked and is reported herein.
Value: 11 cm
